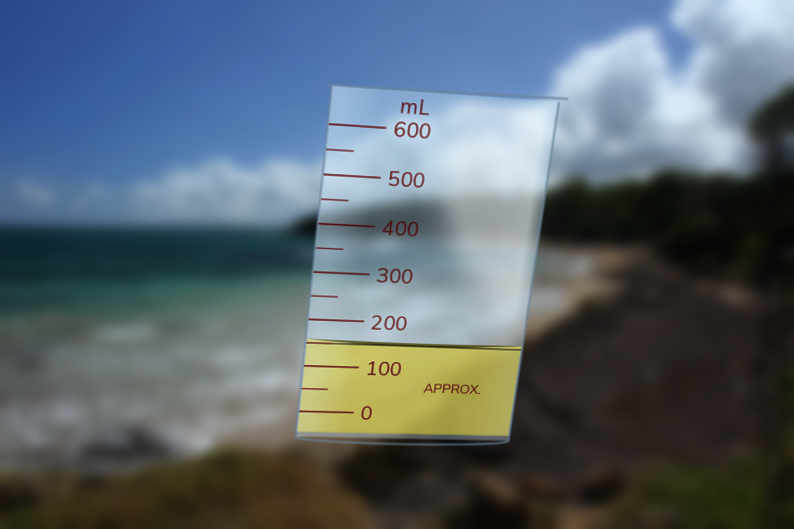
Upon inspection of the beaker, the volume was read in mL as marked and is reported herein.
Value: 150 mL
